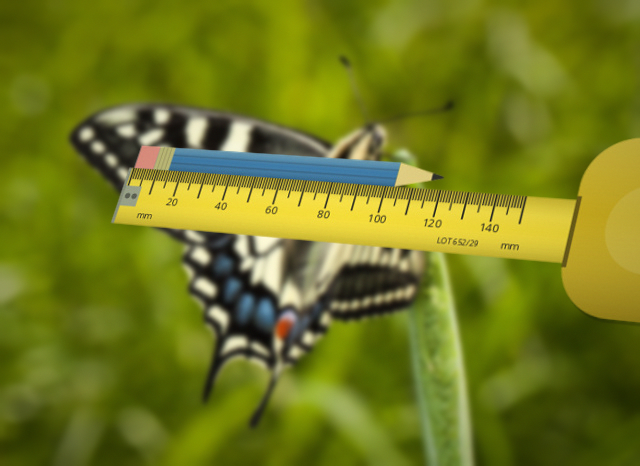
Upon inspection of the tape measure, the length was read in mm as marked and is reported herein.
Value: 120 mm
